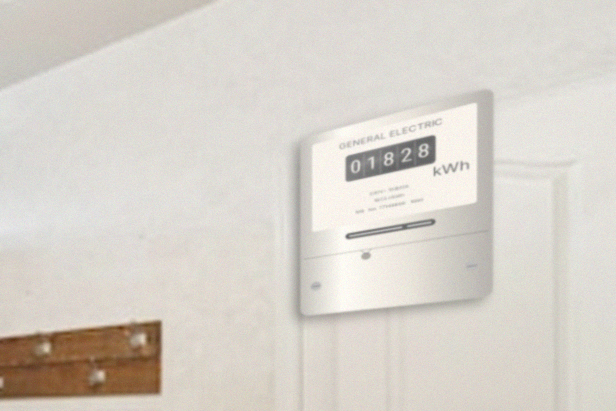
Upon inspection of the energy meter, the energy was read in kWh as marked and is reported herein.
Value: 1828 kWh
